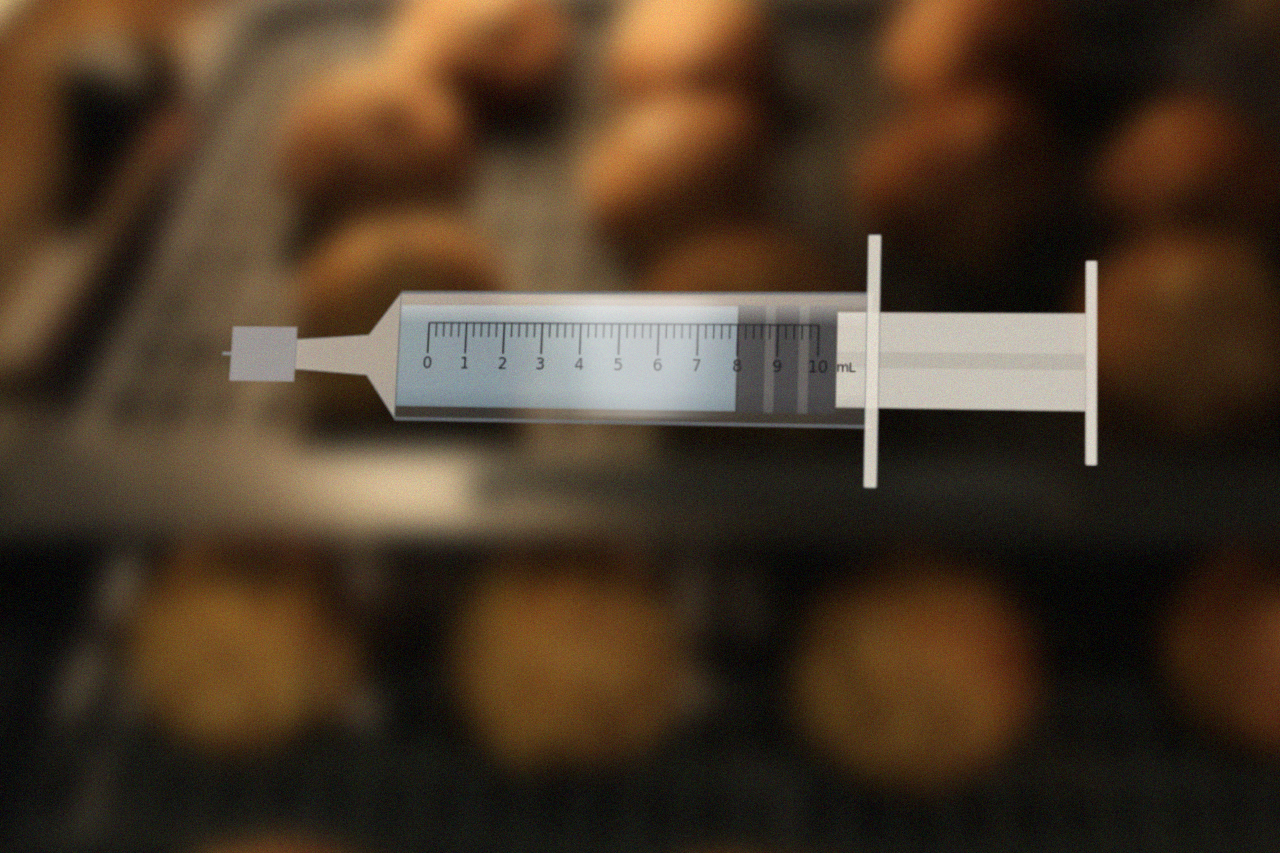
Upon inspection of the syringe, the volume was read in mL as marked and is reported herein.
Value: 8 mL
